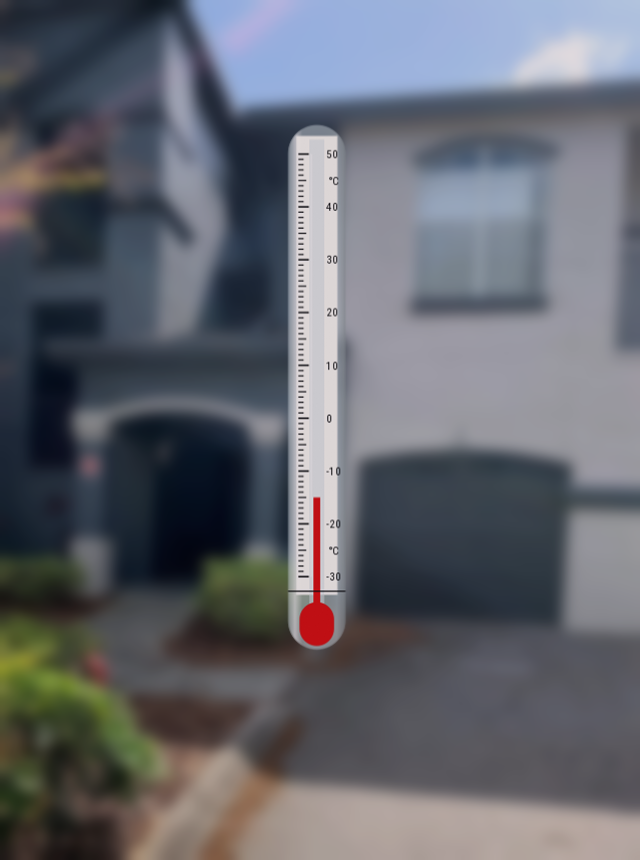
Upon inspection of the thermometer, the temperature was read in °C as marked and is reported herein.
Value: -15 °C
